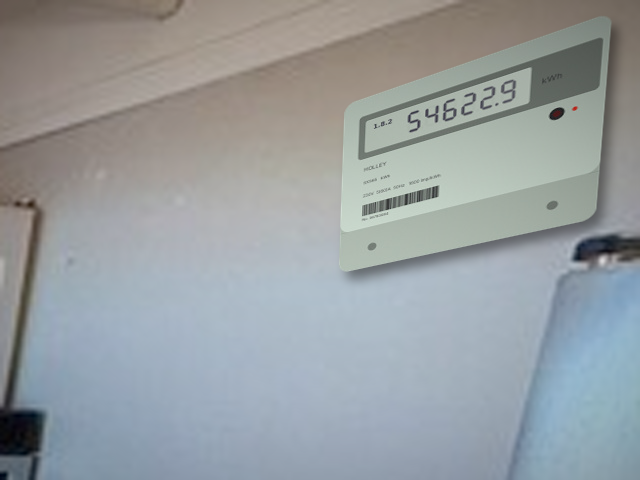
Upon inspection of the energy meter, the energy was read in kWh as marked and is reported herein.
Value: 54622.9 kWh
